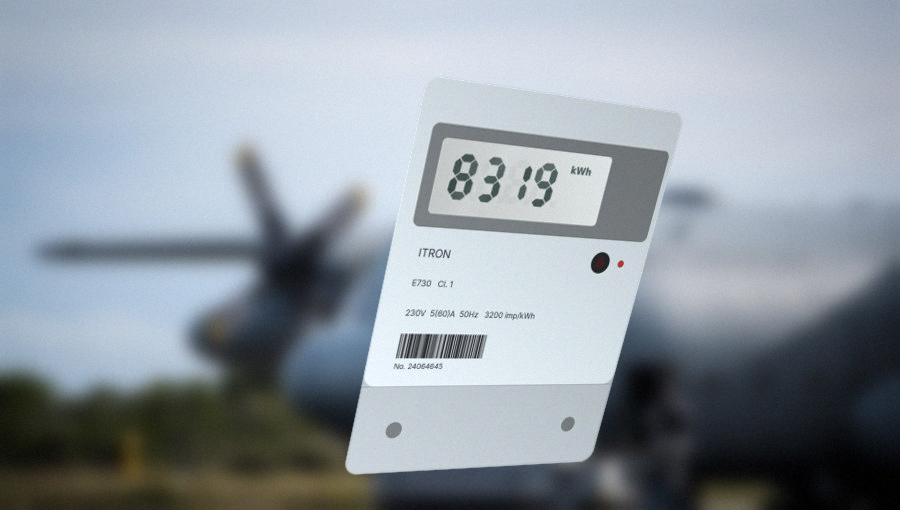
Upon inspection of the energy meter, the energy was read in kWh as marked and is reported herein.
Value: 8319 kWh
